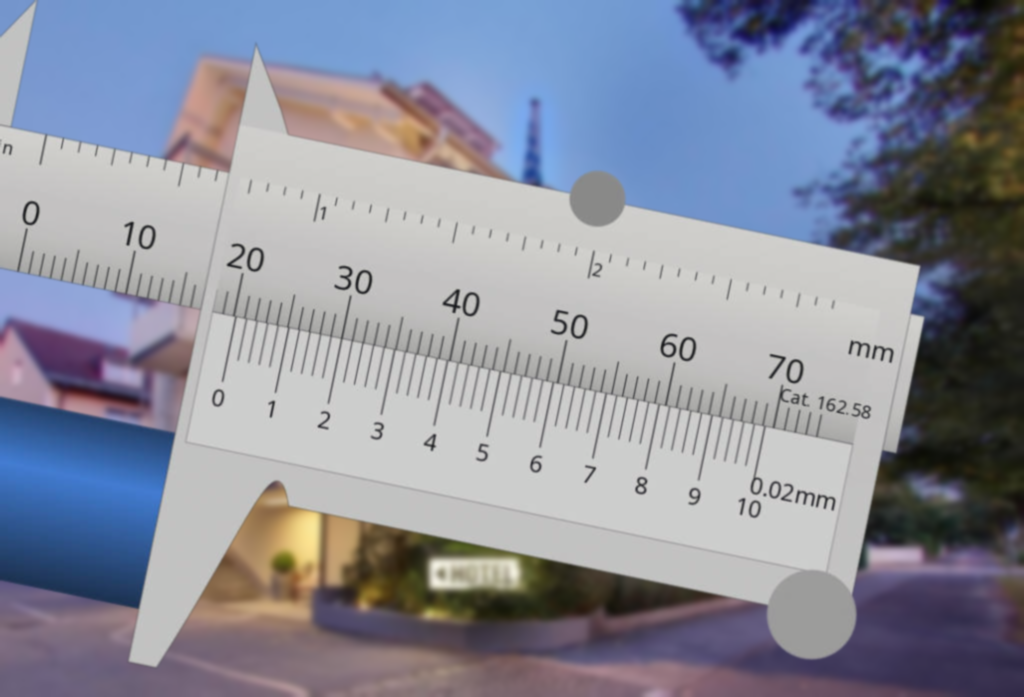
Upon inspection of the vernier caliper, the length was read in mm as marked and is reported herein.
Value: 20.2 mm
